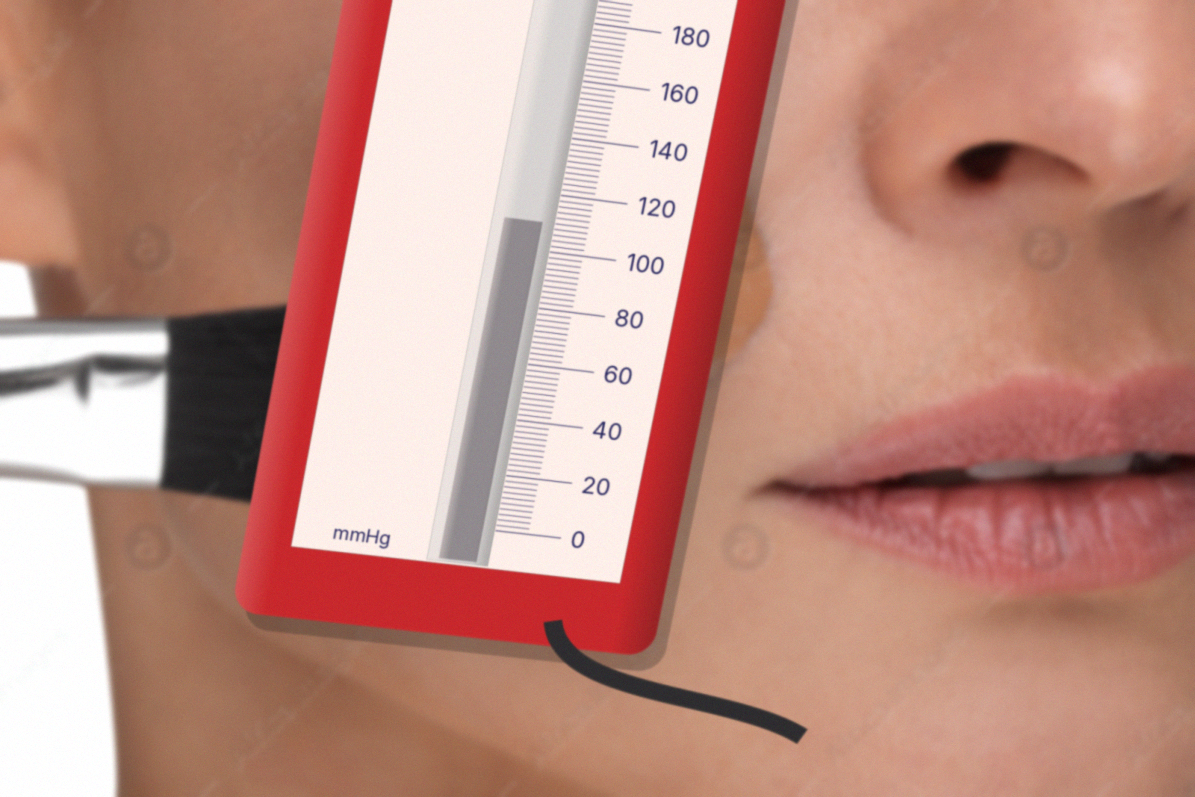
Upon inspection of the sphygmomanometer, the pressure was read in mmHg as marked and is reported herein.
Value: 110 mmHg
